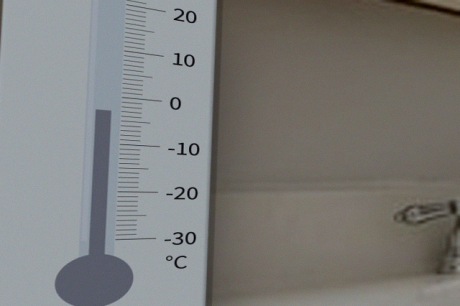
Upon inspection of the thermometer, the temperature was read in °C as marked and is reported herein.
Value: -3 °C
